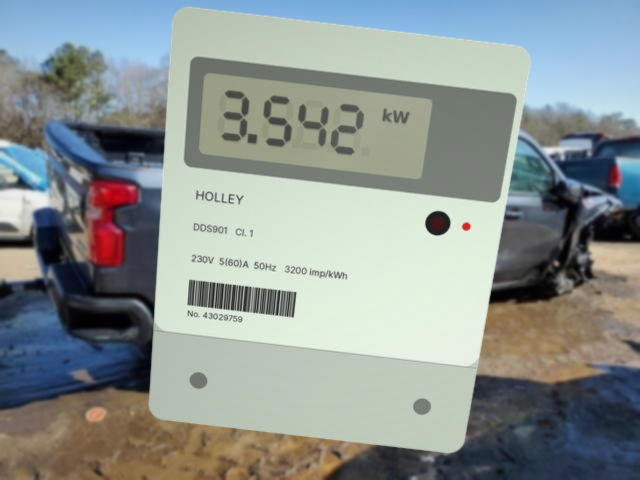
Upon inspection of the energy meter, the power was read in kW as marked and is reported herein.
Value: 3.542 kW
